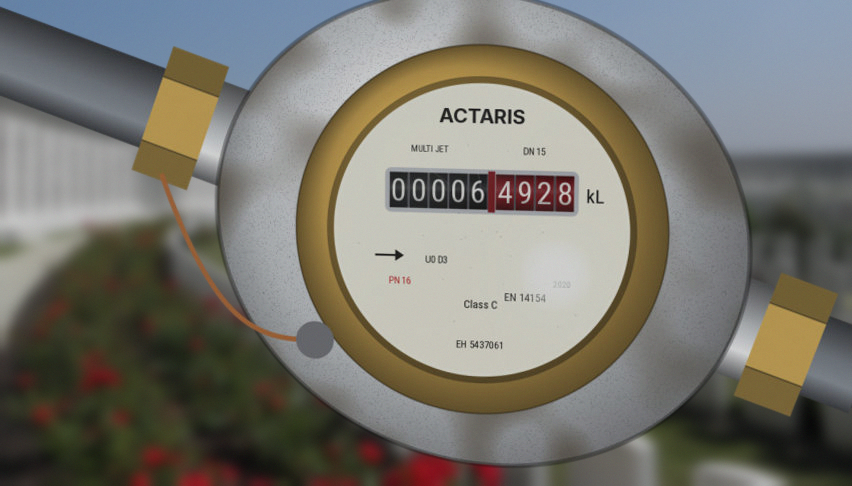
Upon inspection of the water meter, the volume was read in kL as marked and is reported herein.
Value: 6.4928 kL
